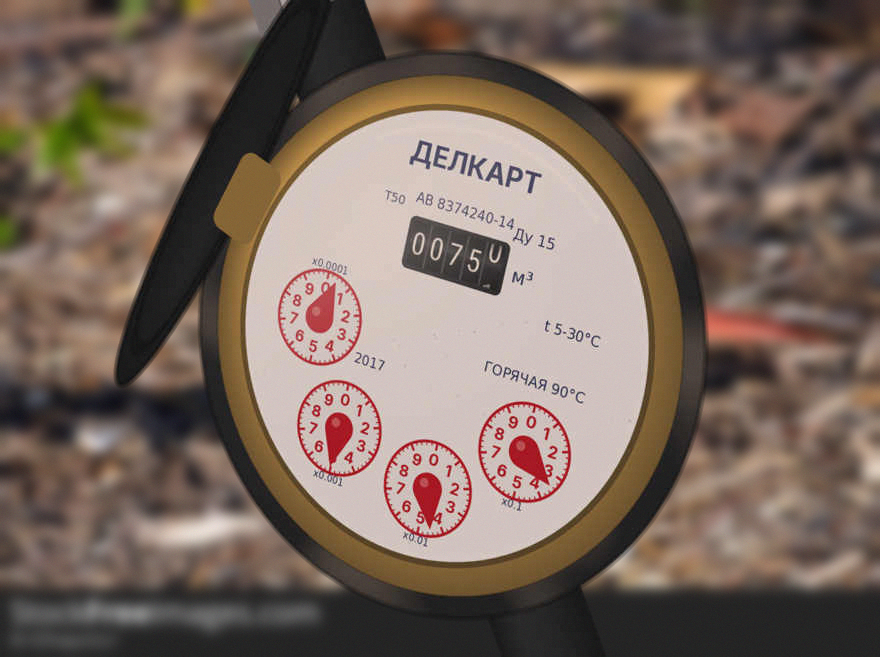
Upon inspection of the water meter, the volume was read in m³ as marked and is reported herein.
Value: 750.3450 m³
